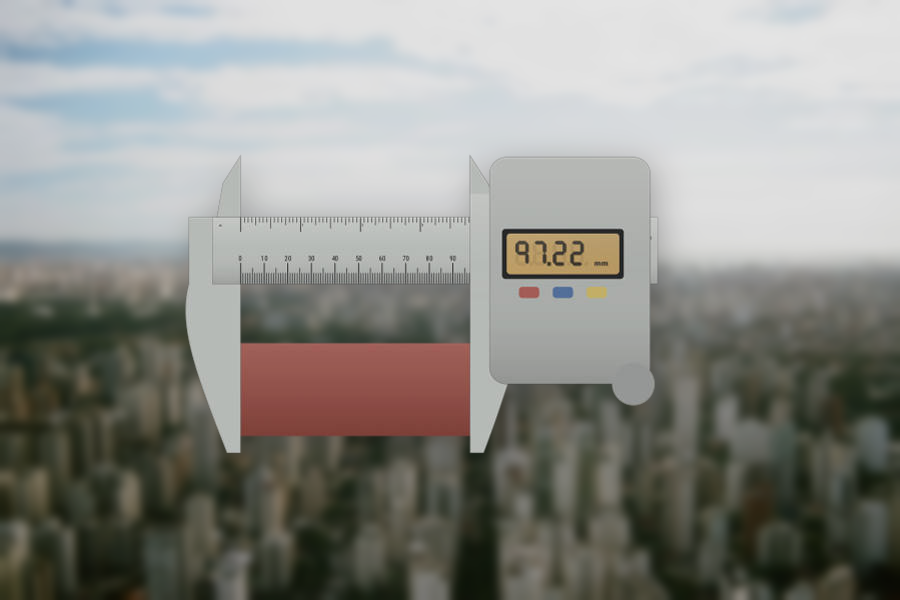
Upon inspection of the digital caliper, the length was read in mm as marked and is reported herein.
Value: 97.22 mm
